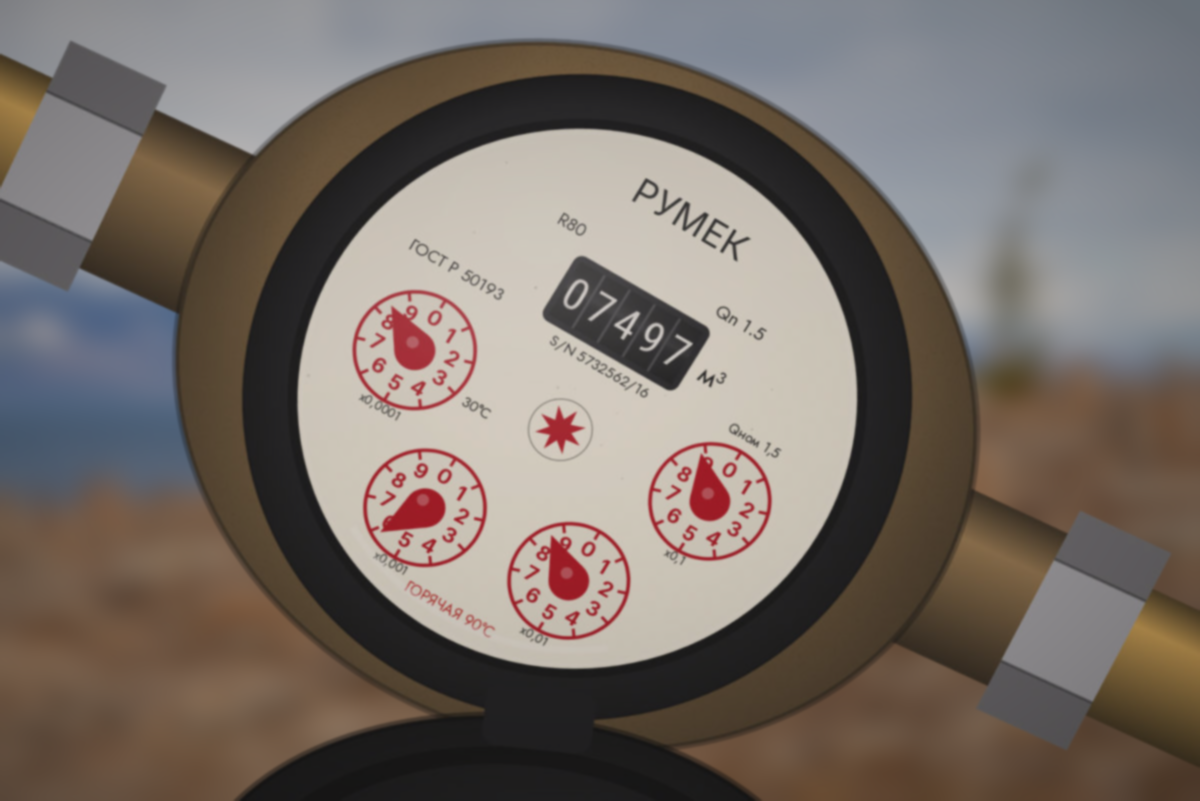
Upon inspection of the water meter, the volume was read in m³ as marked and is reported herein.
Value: 7497.8858 m³
